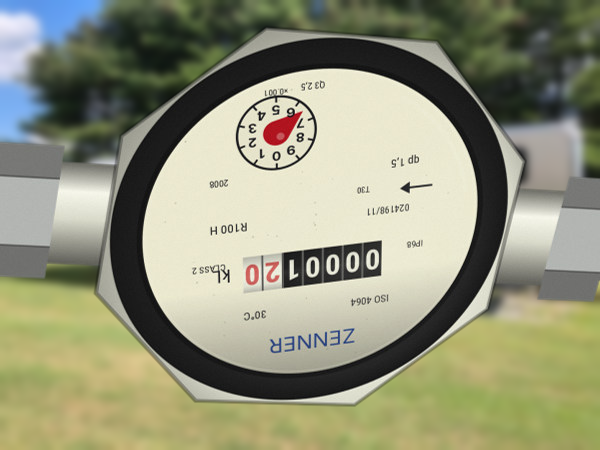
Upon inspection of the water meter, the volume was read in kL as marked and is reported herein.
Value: 1.206 kL
